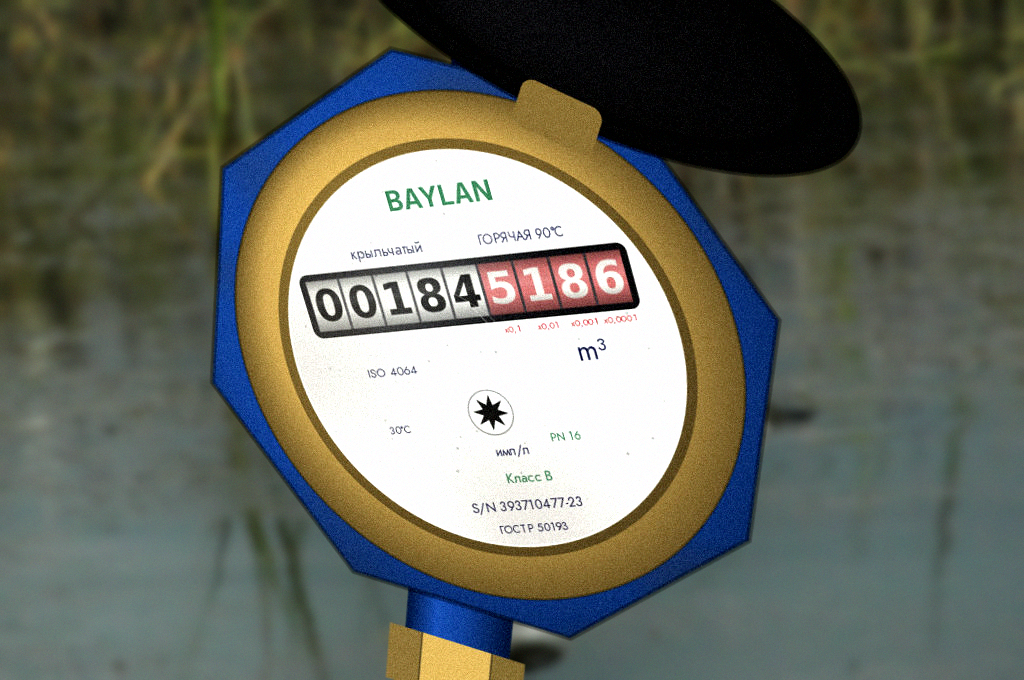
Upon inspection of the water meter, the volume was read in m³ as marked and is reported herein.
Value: 184.5186 m³
